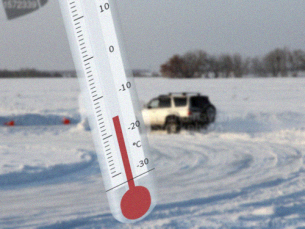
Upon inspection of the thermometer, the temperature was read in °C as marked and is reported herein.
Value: -16 °C
